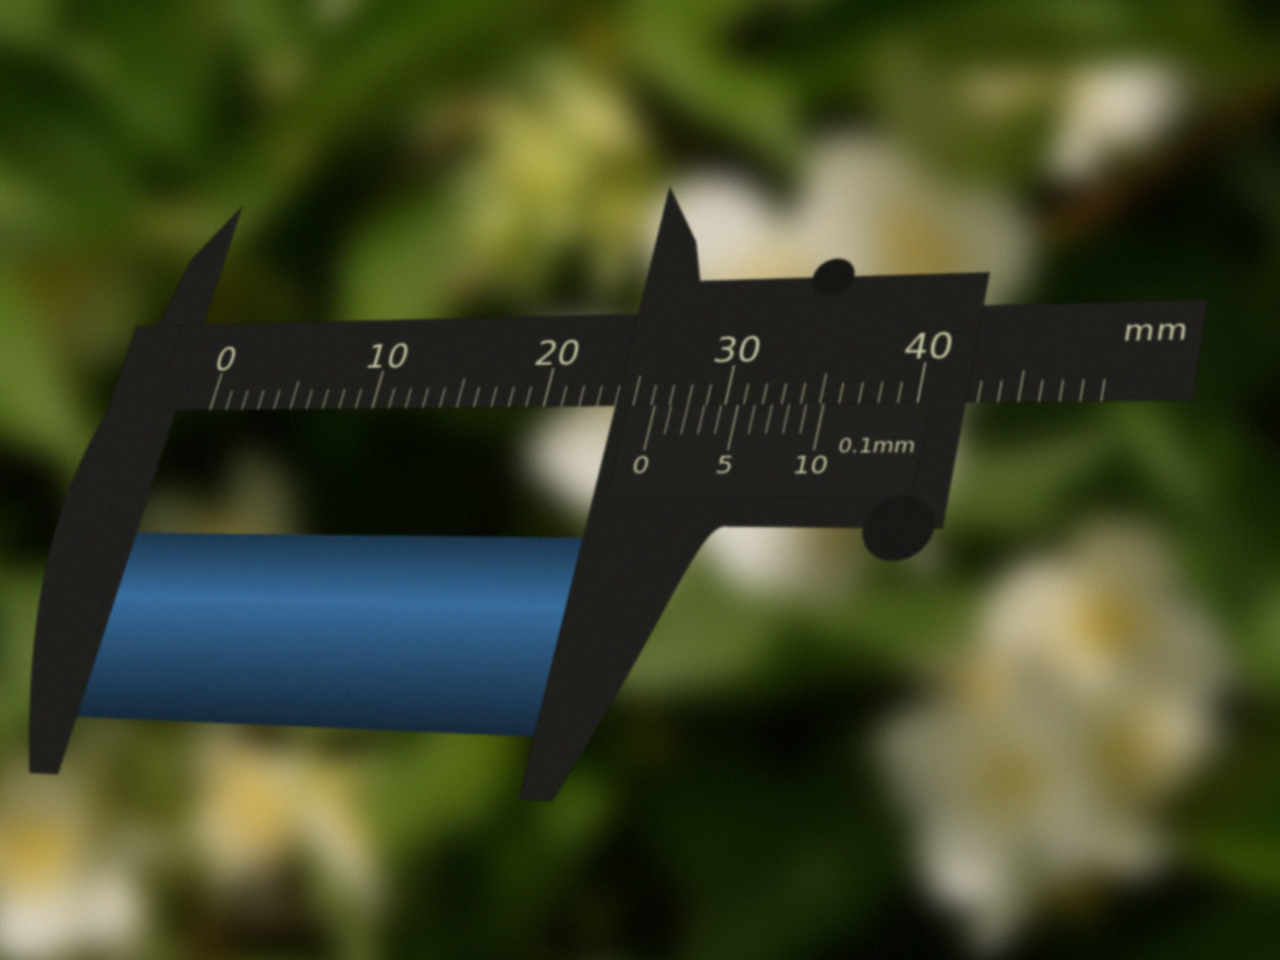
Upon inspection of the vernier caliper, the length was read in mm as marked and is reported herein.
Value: 26.2 mm
